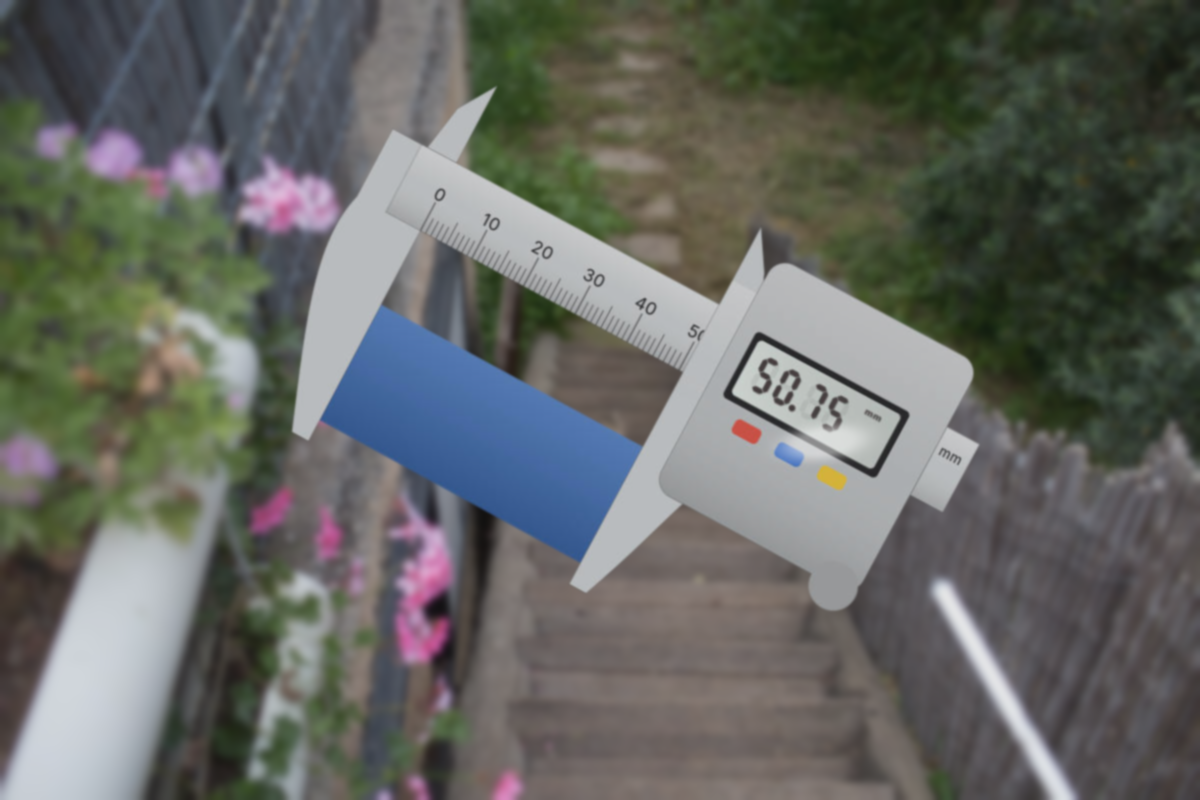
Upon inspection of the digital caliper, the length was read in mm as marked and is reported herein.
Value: 50.75 mm
